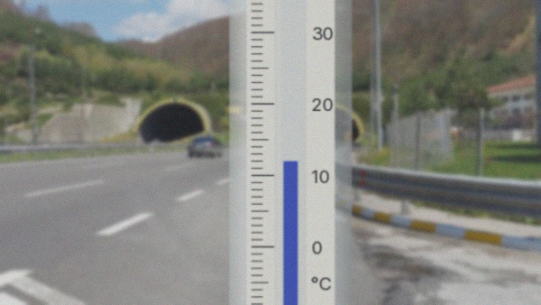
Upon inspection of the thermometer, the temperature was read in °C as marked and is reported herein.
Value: 12 °C
